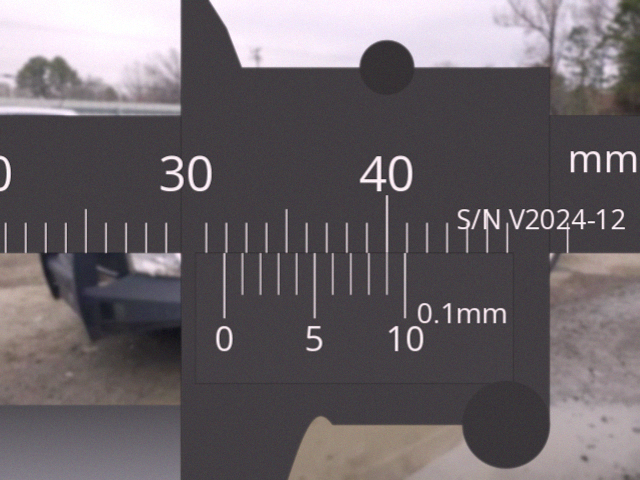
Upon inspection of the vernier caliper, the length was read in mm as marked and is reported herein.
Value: 31.9 mm
